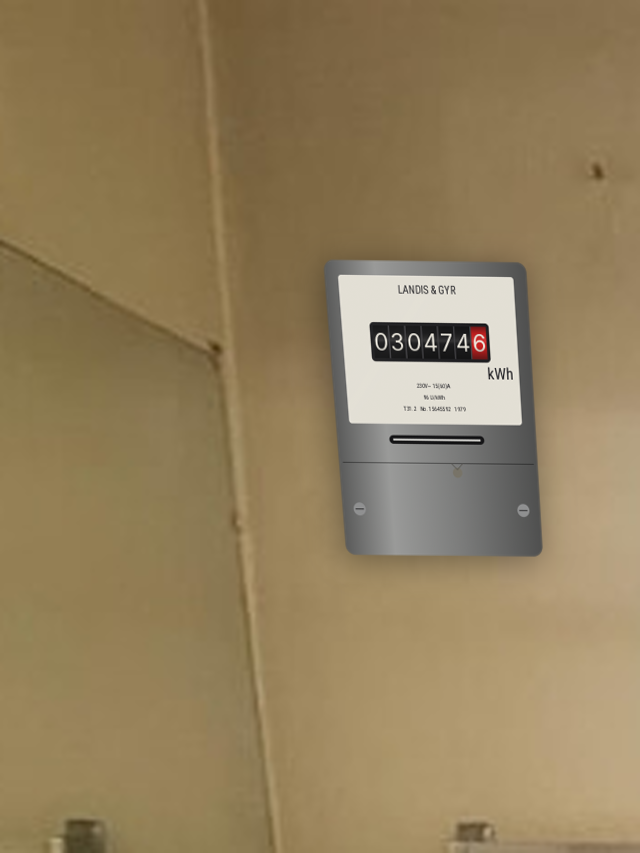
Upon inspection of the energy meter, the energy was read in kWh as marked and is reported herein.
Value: 30474.6 kWh
